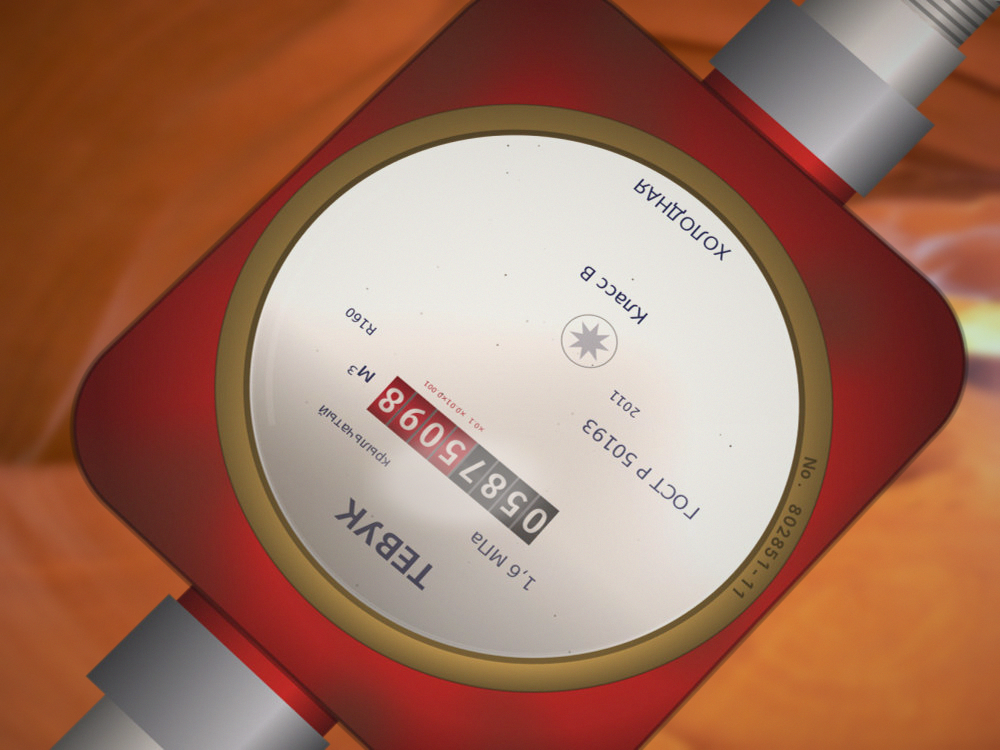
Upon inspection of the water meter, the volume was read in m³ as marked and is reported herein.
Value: 587.5098 m³
